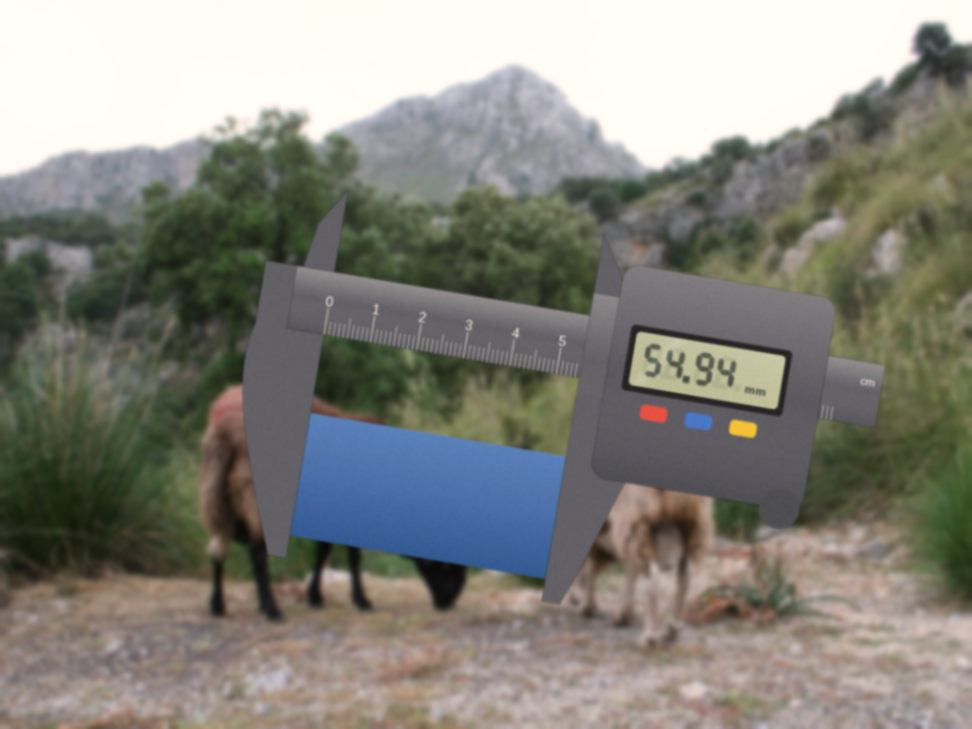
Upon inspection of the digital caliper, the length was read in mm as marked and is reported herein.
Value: 54.94 mm
